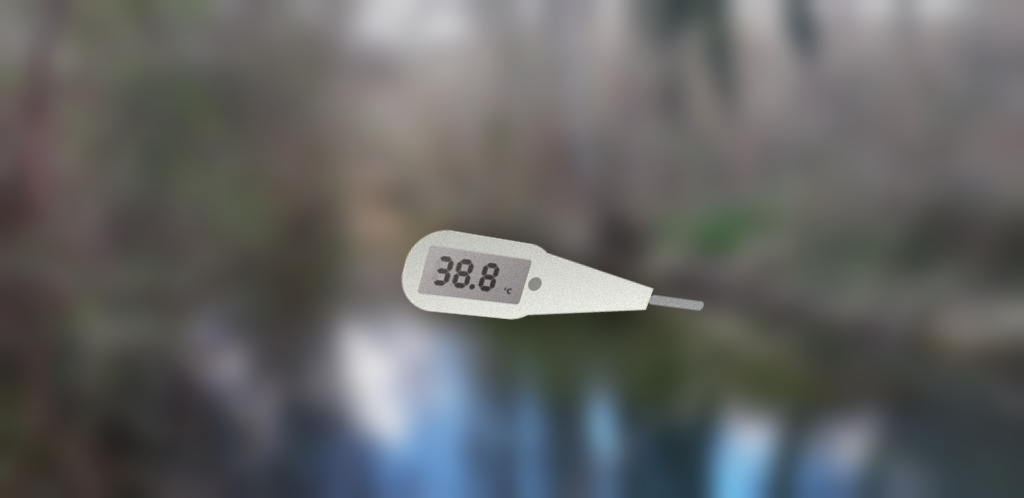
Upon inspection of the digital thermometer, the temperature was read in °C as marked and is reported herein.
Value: 38.8 °C
